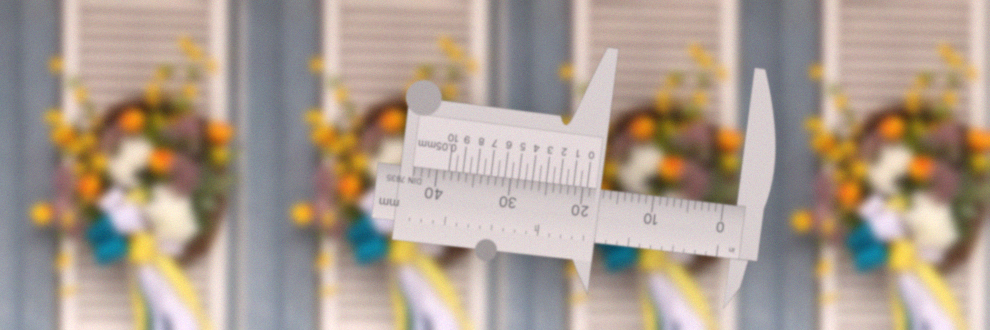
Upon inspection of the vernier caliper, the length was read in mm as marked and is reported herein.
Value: 19.4 mm
